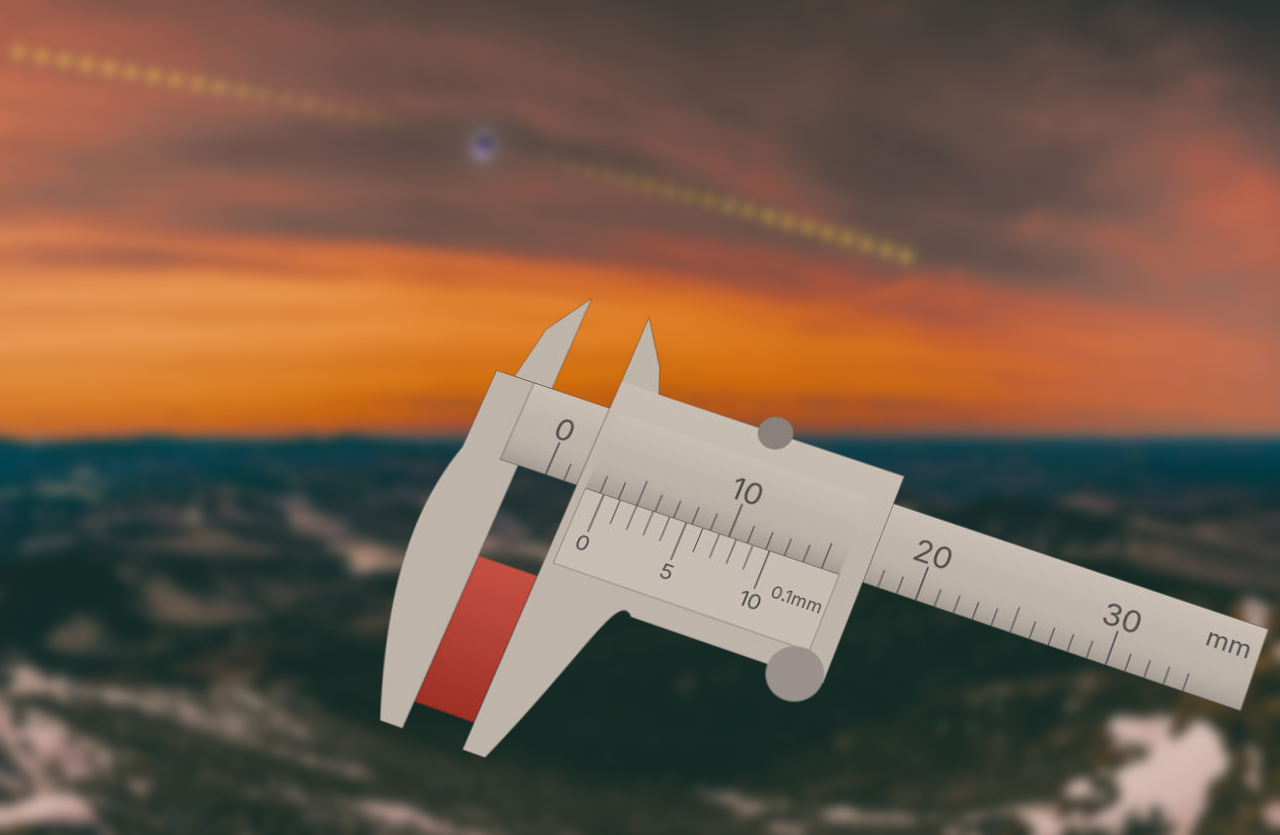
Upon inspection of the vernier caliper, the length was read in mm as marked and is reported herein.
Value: 3.2 mm
